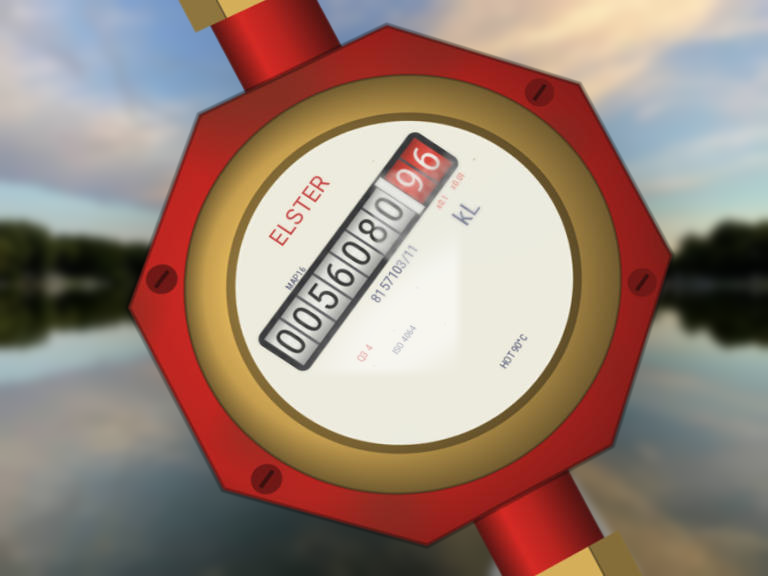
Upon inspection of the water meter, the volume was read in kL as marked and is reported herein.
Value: 56080.96 kL
